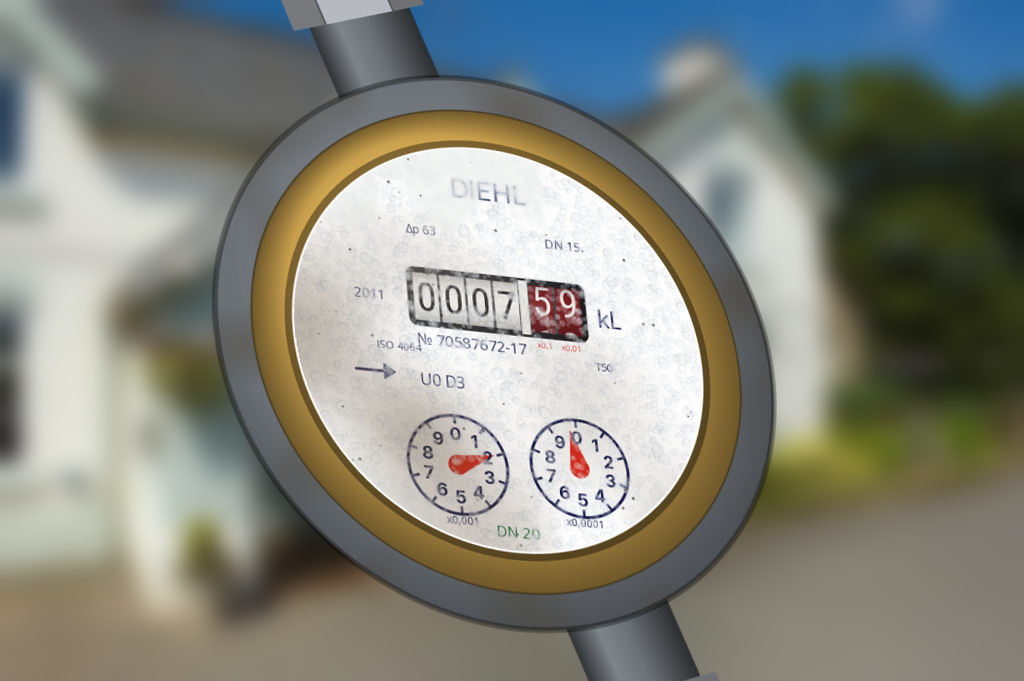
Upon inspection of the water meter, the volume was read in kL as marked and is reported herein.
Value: 7.5919 kL
